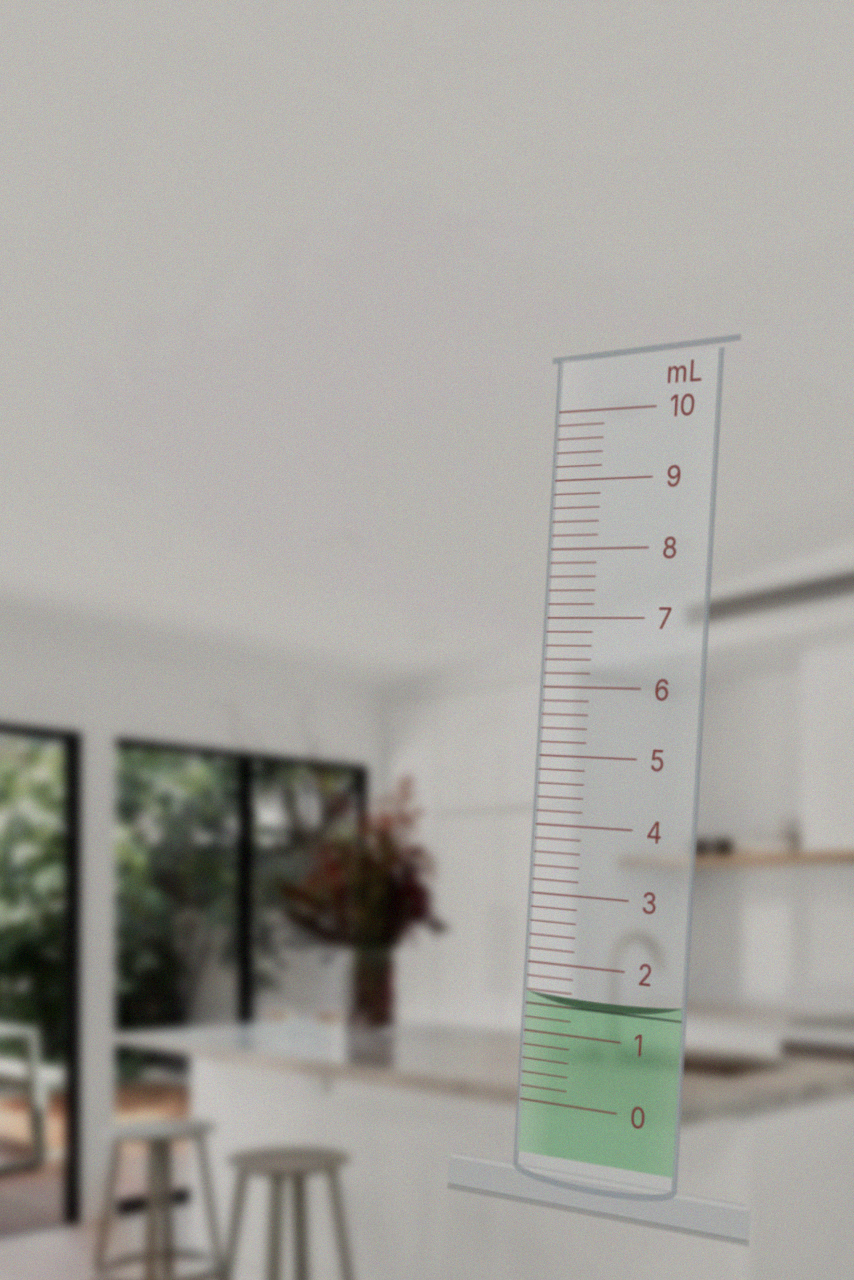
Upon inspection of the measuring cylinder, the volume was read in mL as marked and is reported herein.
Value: 1.4 mL
